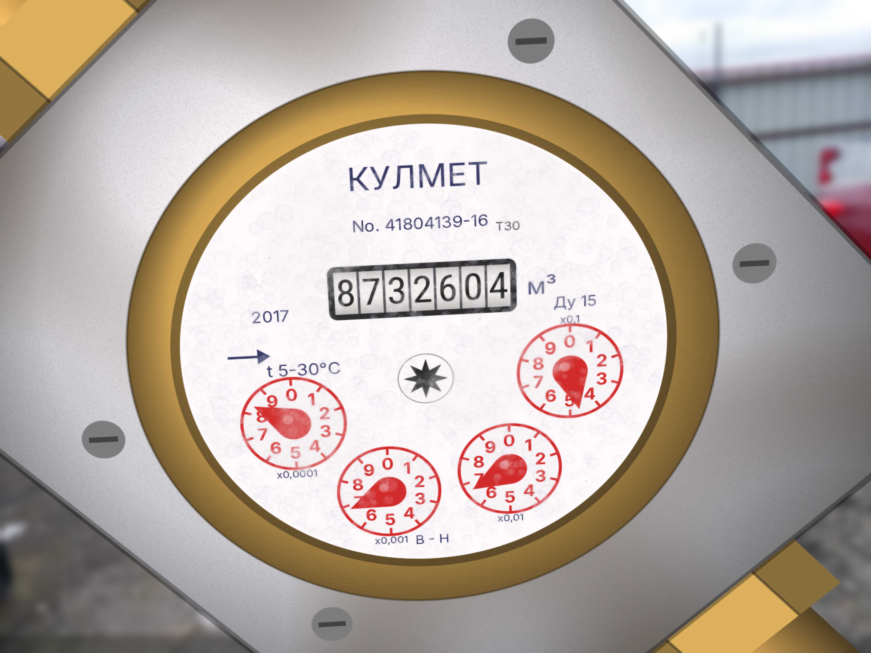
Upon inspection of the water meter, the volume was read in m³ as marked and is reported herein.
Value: 8732604.4668 m³
